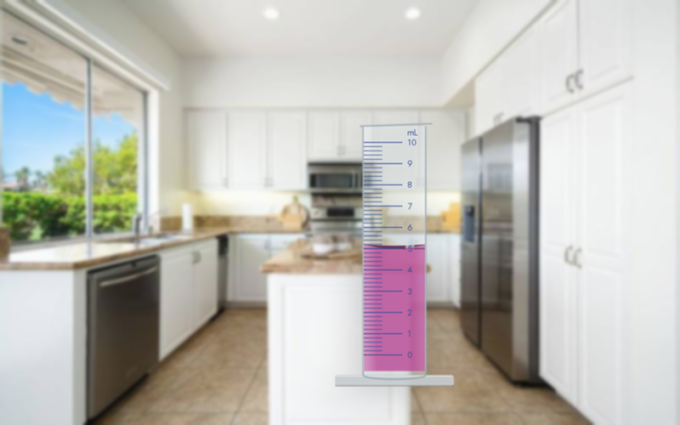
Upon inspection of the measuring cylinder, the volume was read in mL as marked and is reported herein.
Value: 5 mL
